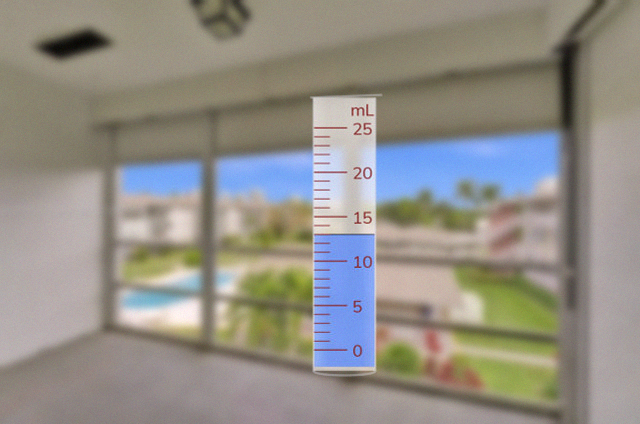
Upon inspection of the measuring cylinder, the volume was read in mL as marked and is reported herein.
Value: 13 mL
